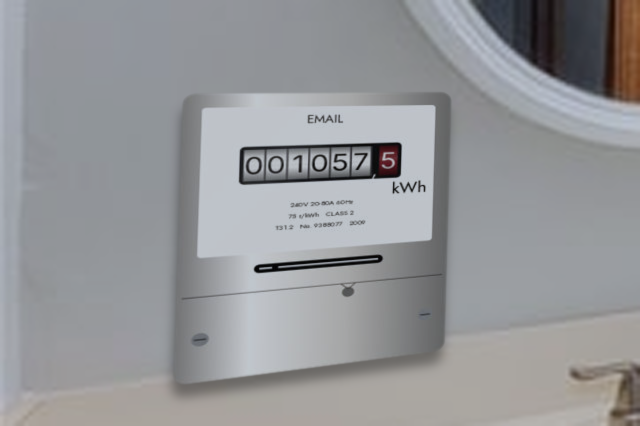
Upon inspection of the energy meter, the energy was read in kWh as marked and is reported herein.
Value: 1057.5 kWh
